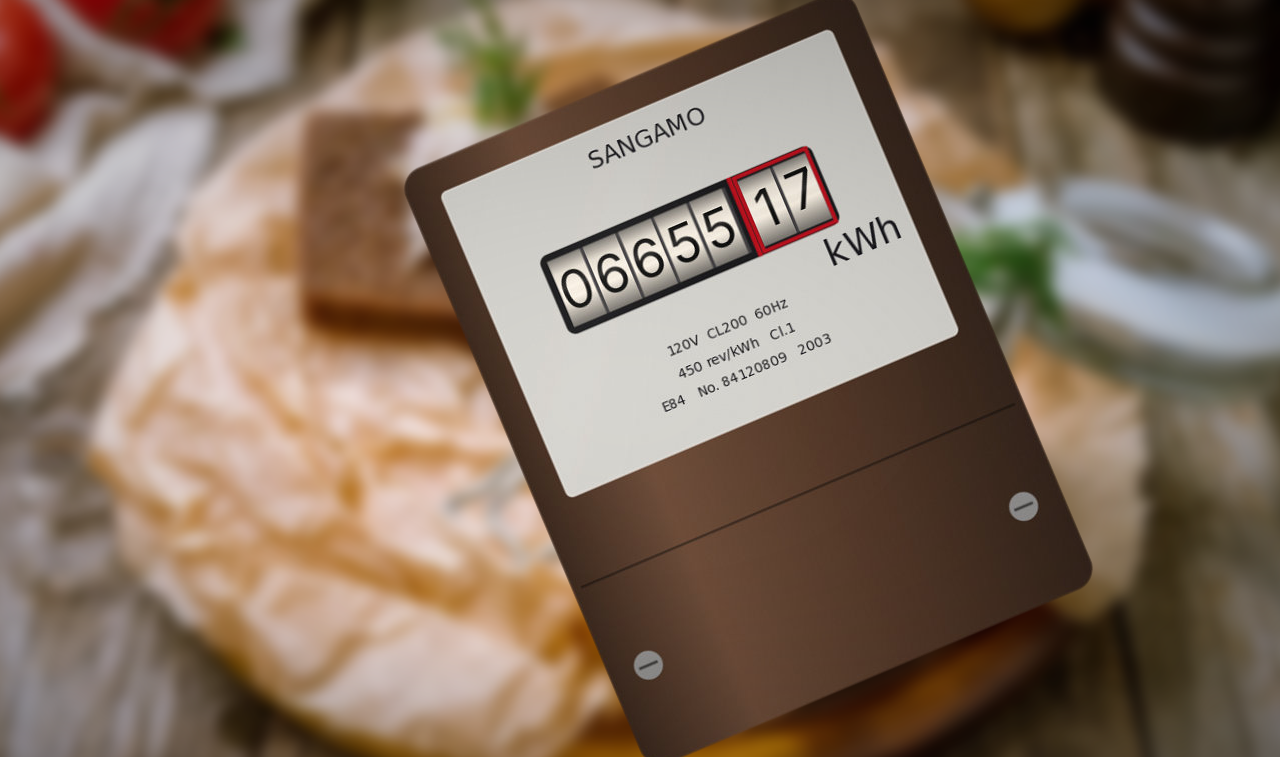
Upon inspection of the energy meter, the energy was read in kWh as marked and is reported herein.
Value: 6655.17 kWh
